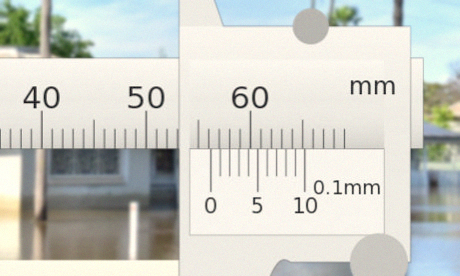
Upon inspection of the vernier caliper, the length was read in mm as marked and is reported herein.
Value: 56.2 mm
